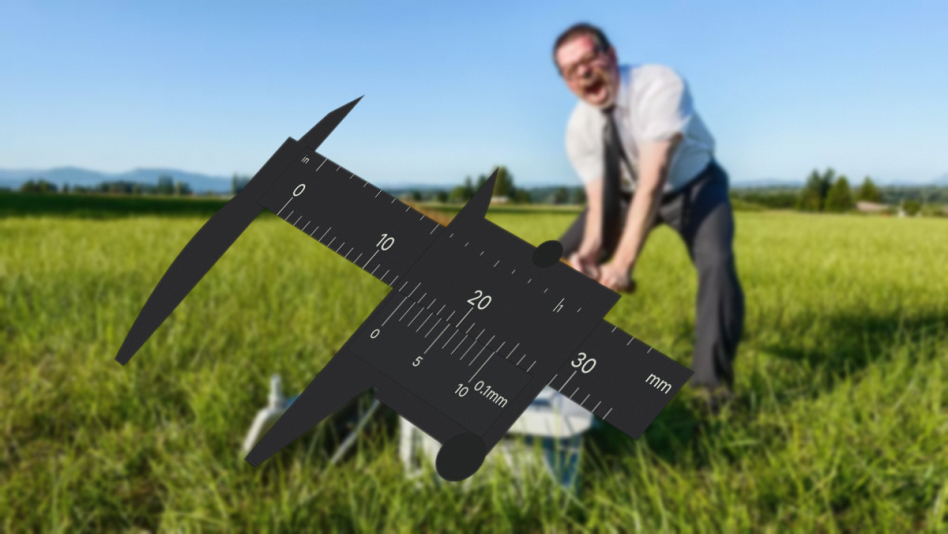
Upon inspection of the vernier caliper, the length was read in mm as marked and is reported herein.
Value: 14.9 mm
